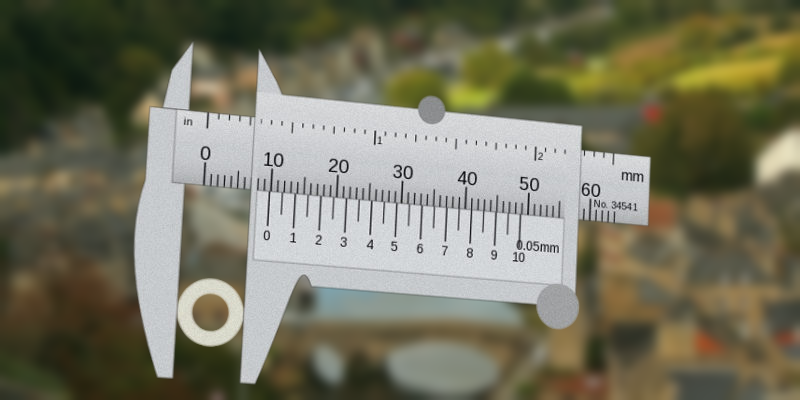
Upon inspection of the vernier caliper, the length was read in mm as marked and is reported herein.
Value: 9.8 mm
